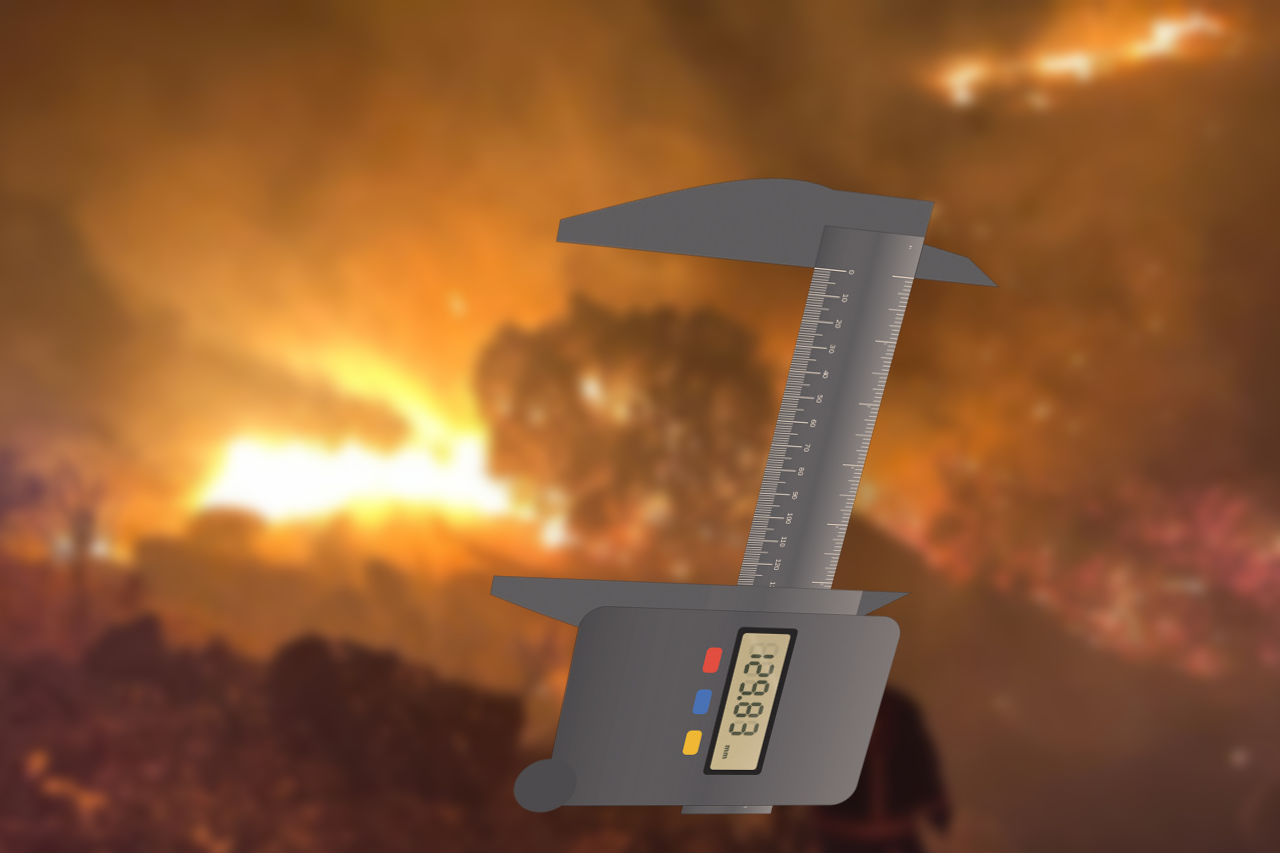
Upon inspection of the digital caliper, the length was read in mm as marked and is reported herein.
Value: 129.83 mm
